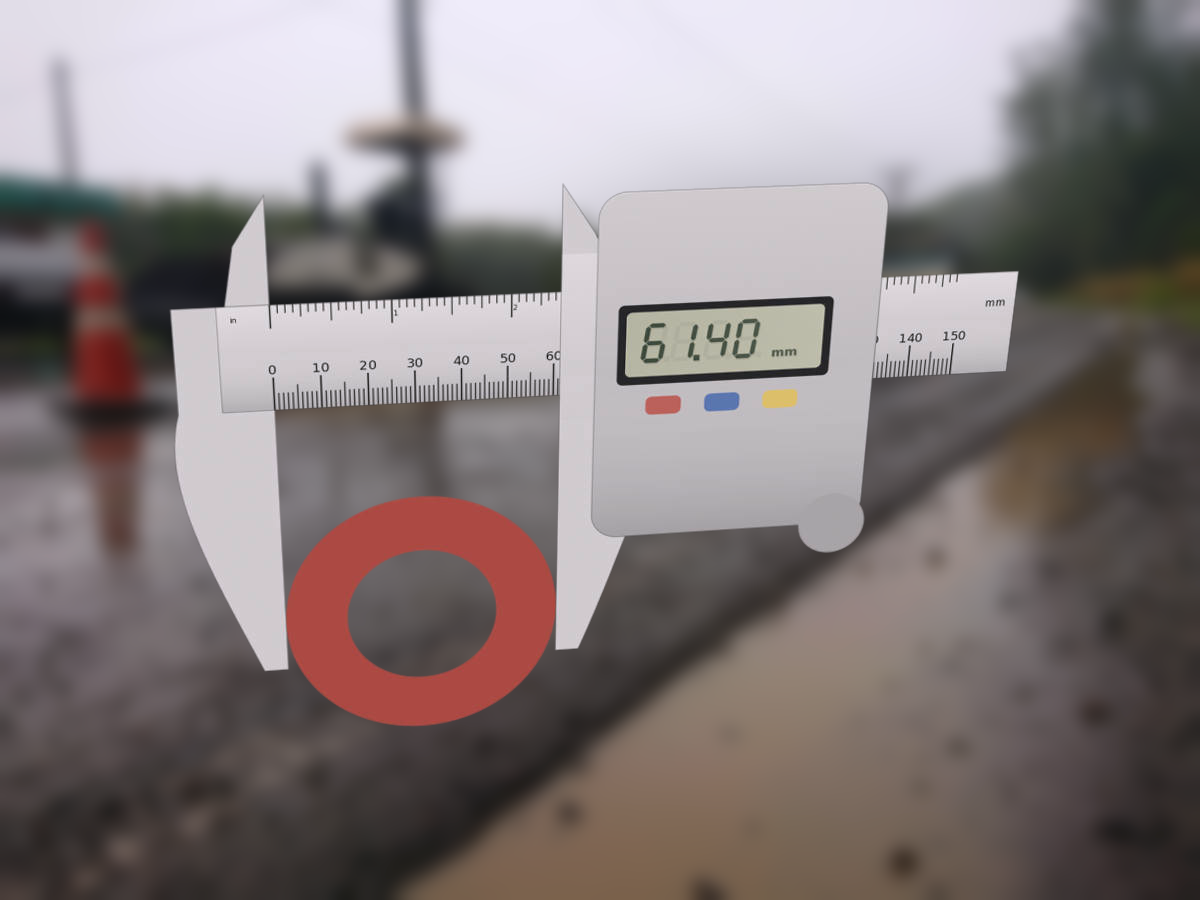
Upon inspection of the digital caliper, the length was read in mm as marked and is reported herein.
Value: 61.40 mm
